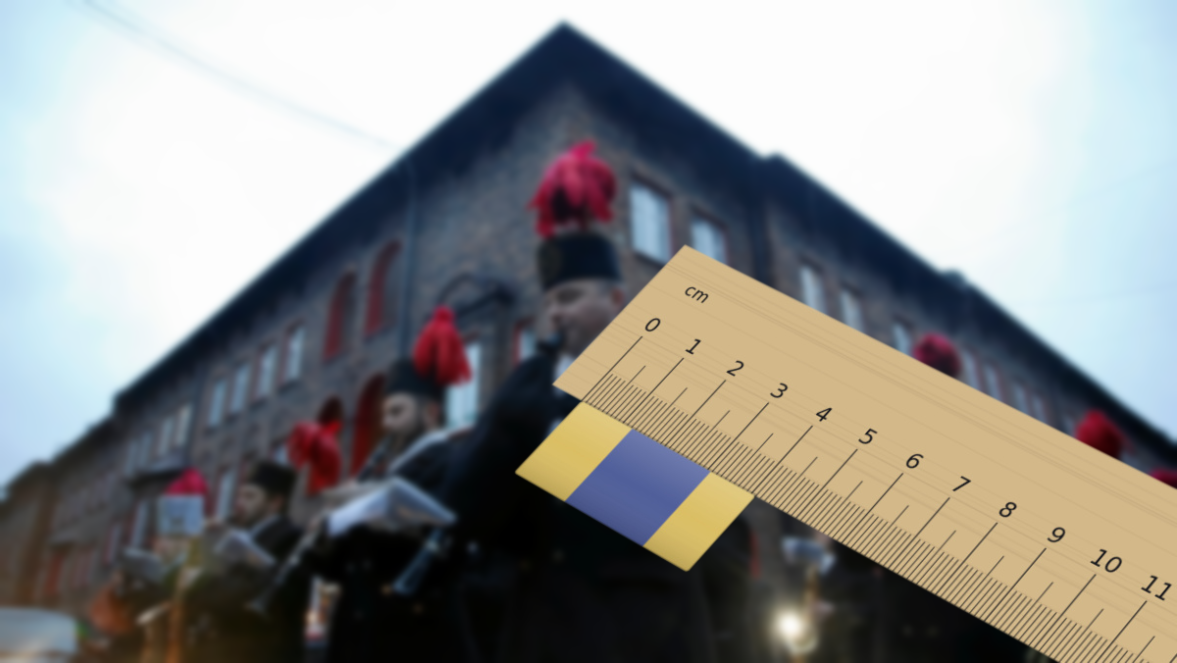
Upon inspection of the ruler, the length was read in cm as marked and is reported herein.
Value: 4.1 cm
